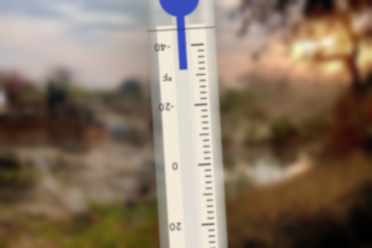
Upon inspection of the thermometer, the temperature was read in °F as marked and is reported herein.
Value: -32 °F
